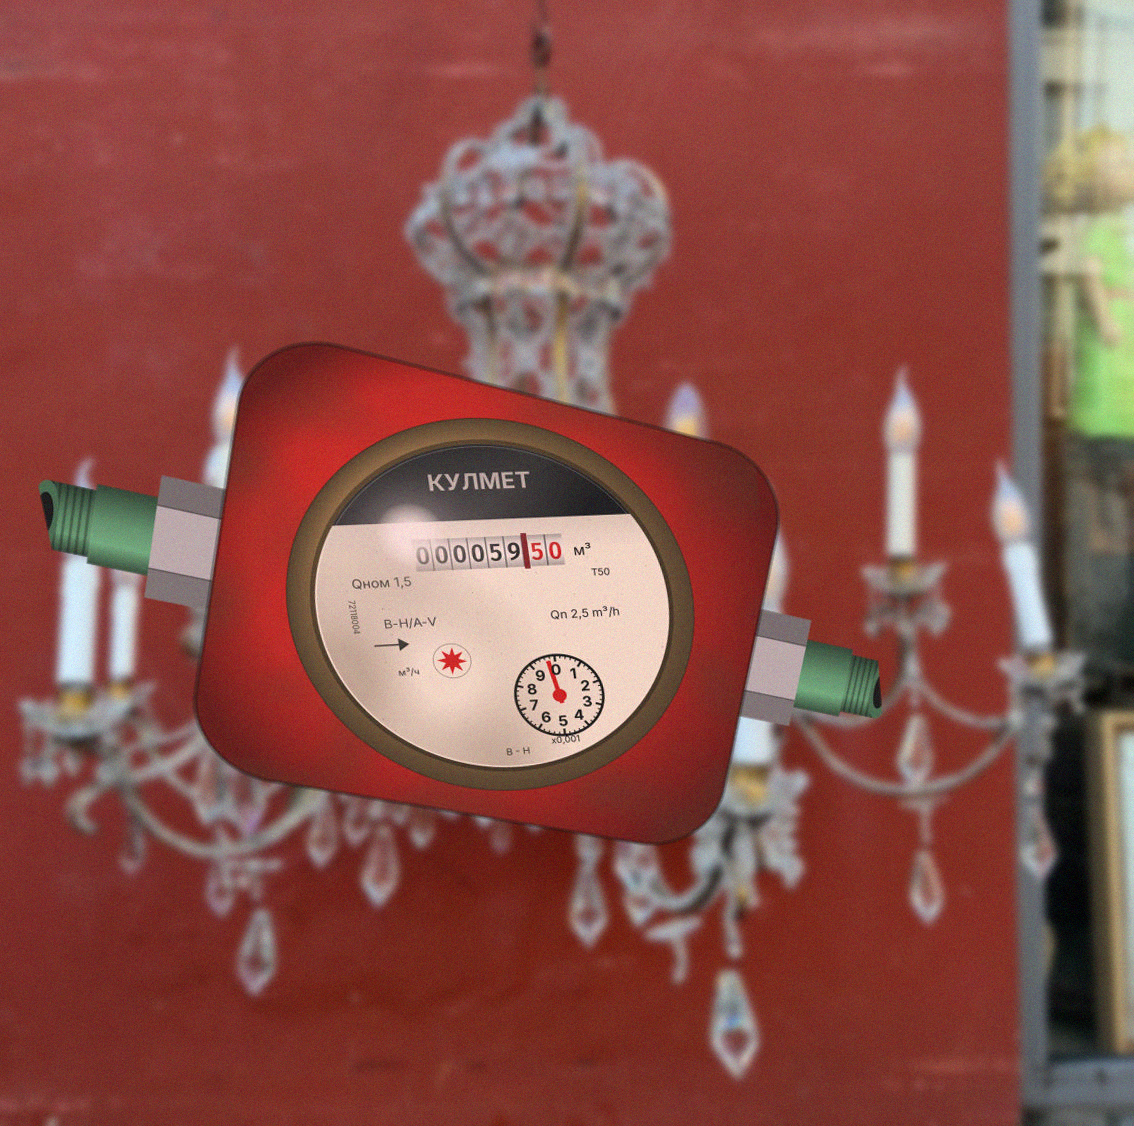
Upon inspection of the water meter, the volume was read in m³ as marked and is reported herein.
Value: 59.499 m³
